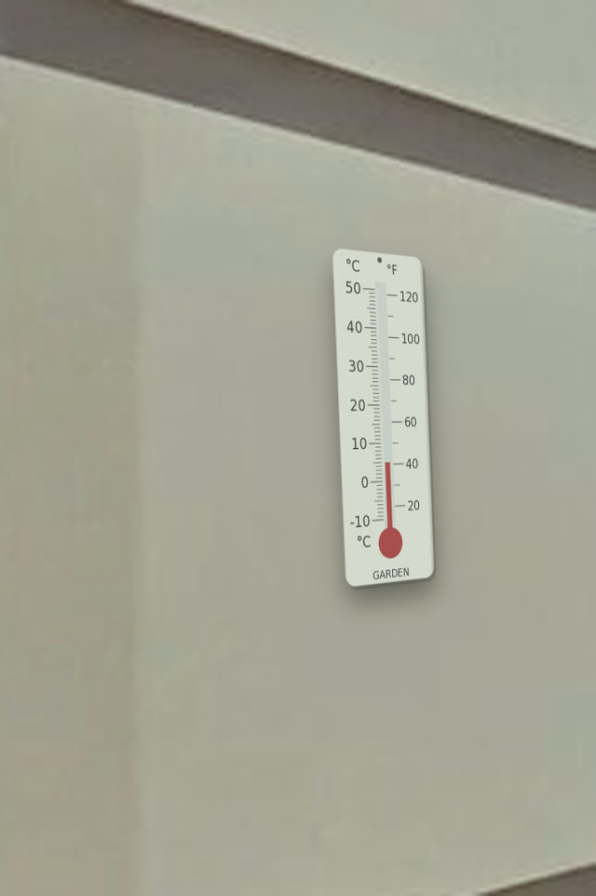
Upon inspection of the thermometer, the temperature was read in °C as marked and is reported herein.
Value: 5 °C
